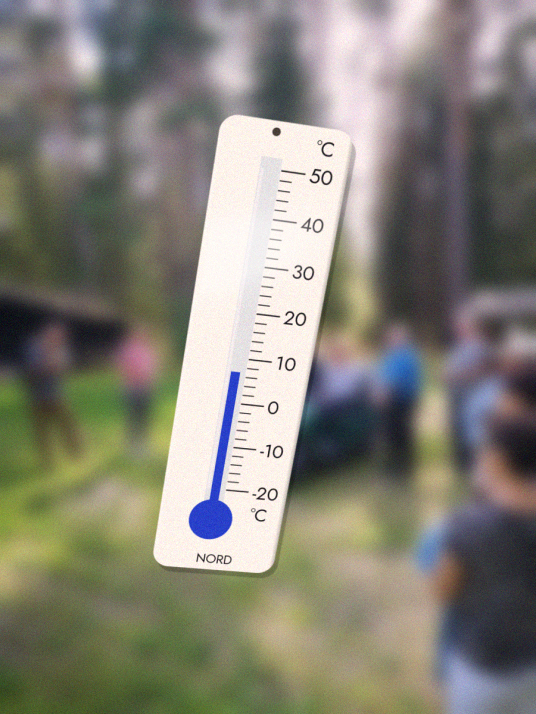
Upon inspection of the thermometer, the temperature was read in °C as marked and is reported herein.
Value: 7 °C
